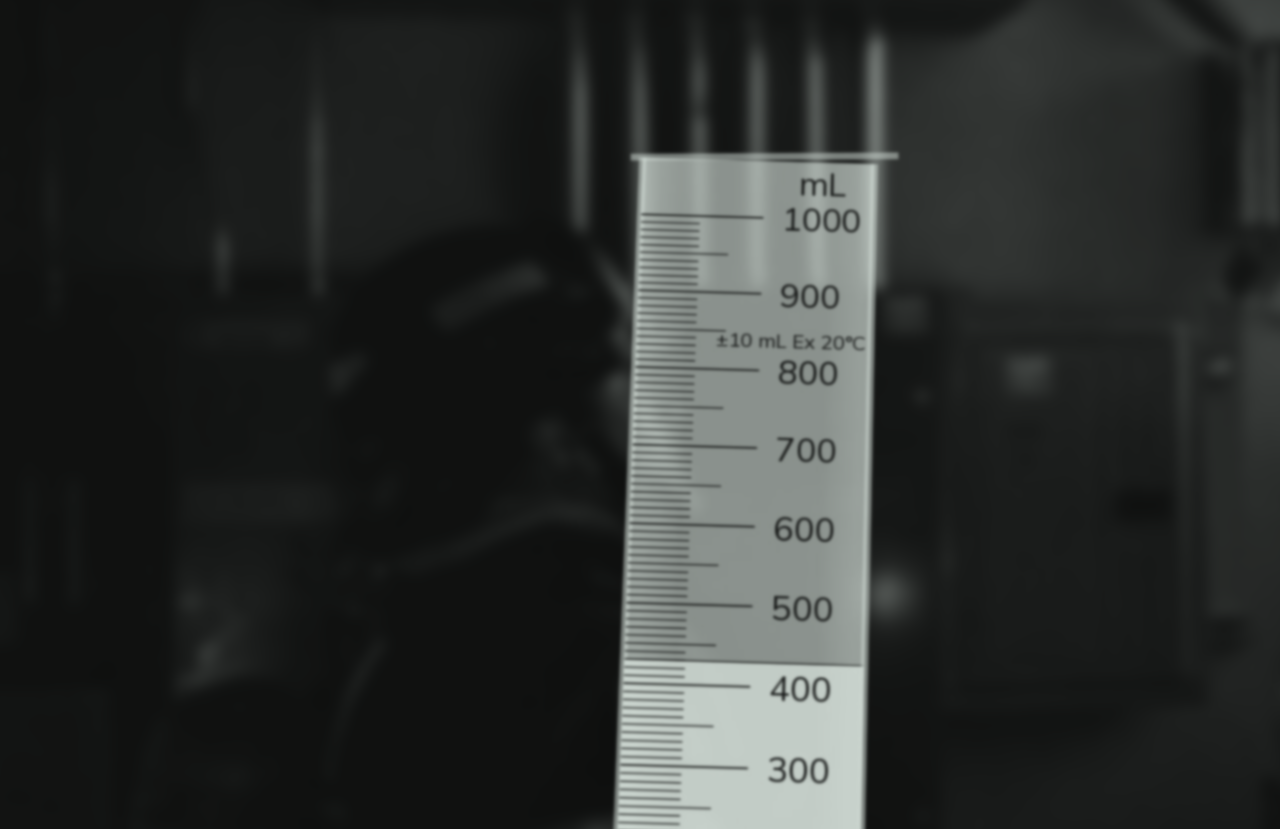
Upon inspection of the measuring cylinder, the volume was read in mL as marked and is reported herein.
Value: 430 mL
